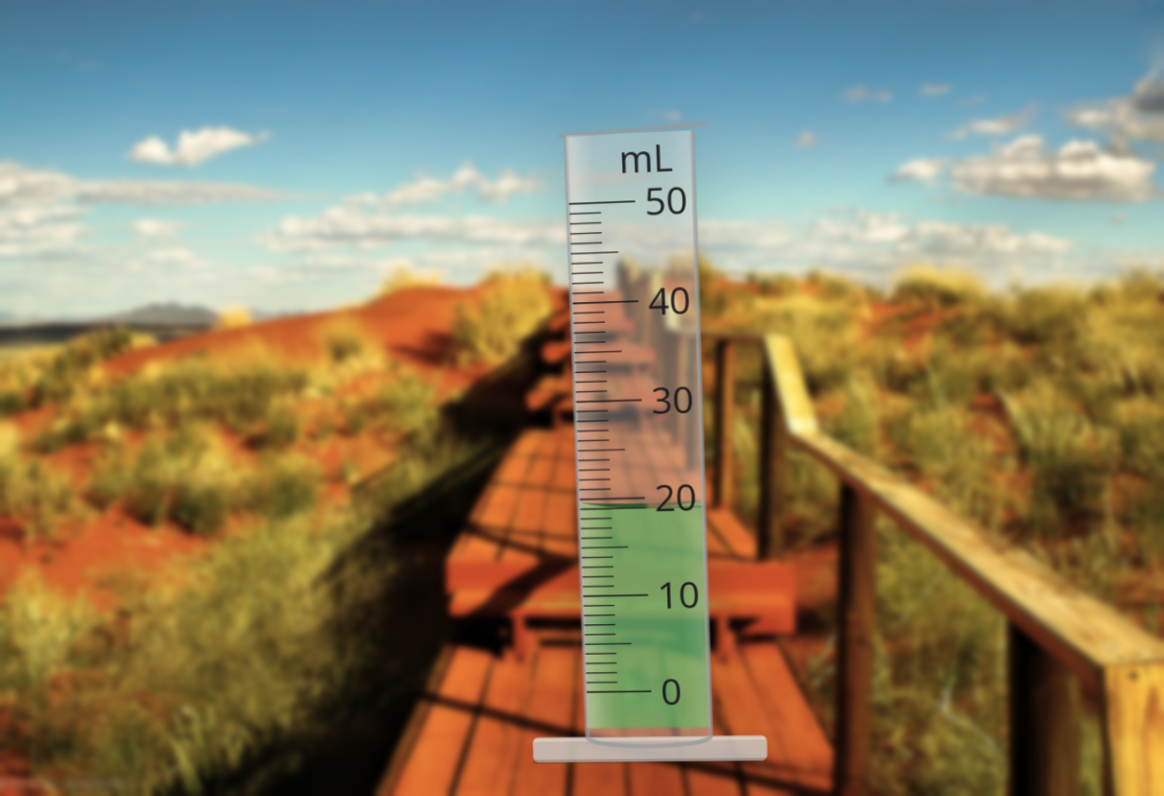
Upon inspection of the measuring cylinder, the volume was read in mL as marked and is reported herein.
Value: 19 mL
